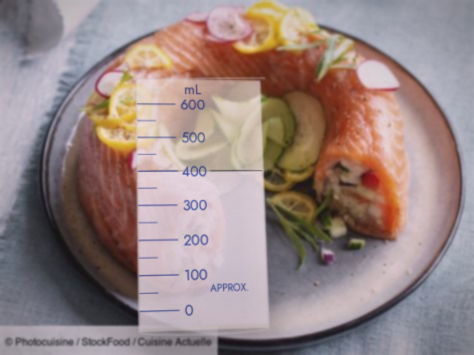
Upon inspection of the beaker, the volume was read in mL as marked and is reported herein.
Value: 400 mL
